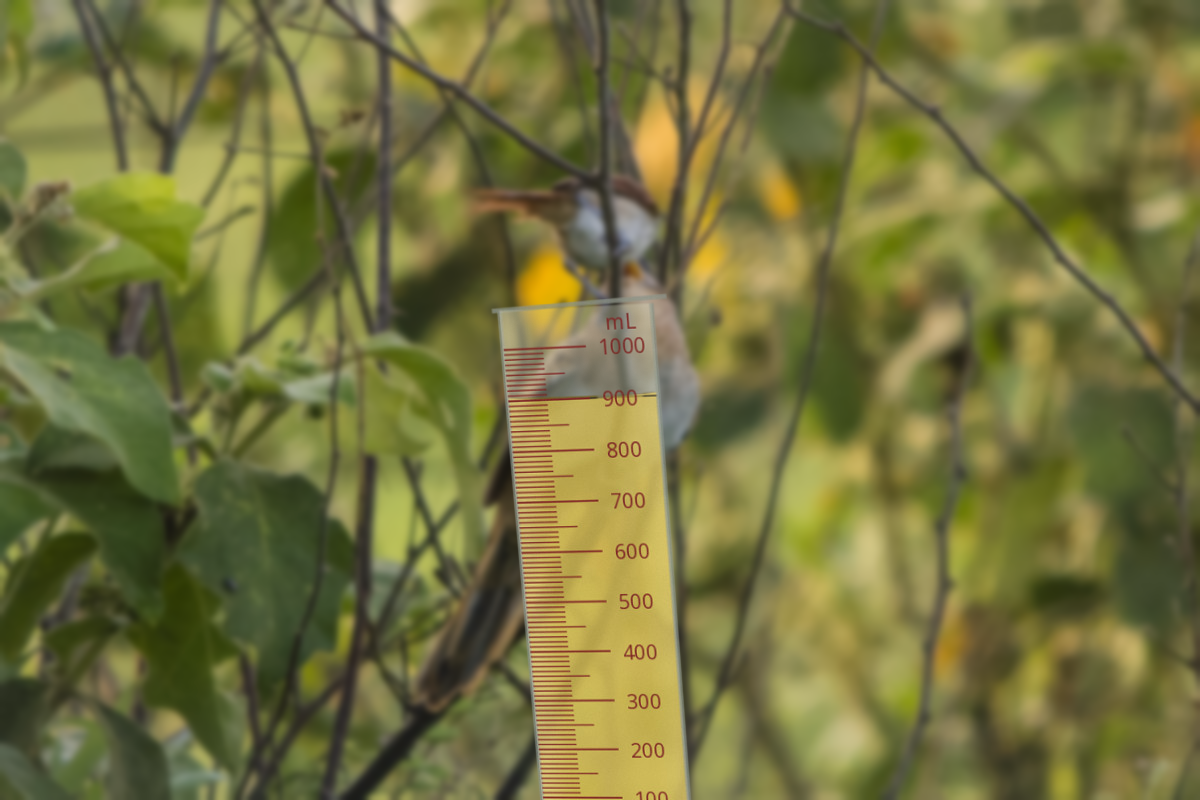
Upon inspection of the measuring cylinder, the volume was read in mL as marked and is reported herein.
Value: 900 mL
